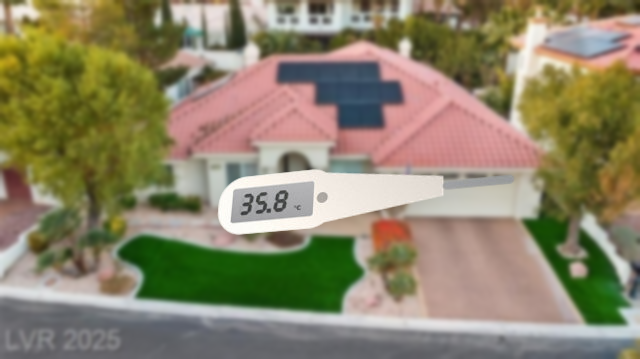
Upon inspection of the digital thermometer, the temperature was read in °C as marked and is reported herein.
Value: 35.8 °C
